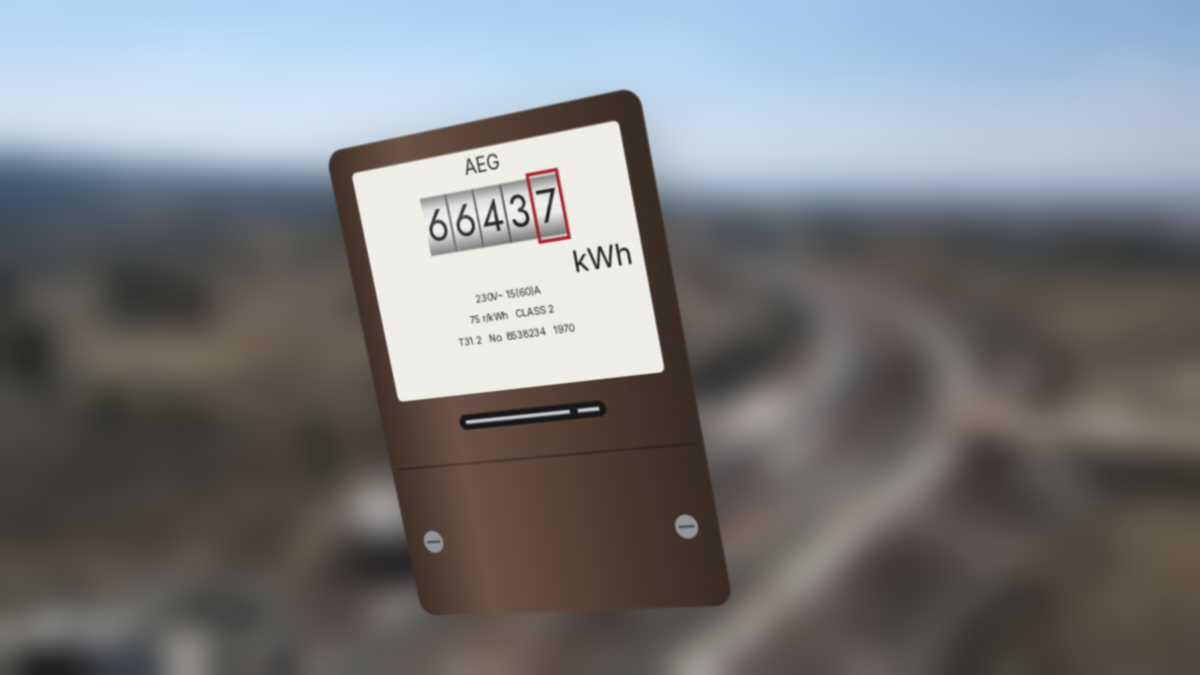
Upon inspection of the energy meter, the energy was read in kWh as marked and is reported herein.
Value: 6643.7 kWh
